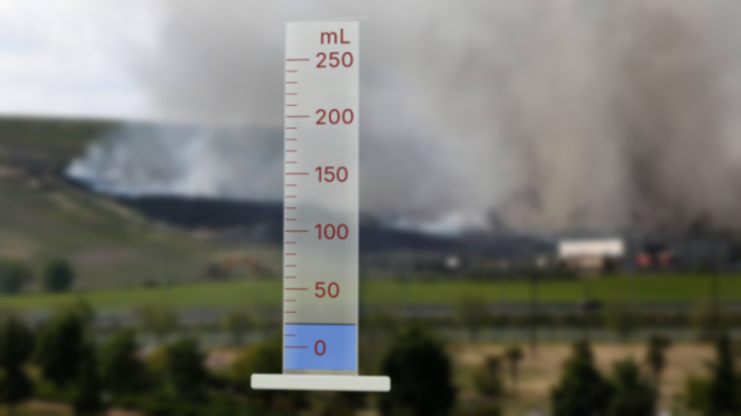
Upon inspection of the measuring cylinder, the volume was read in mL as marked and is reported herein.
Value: 20 mL
